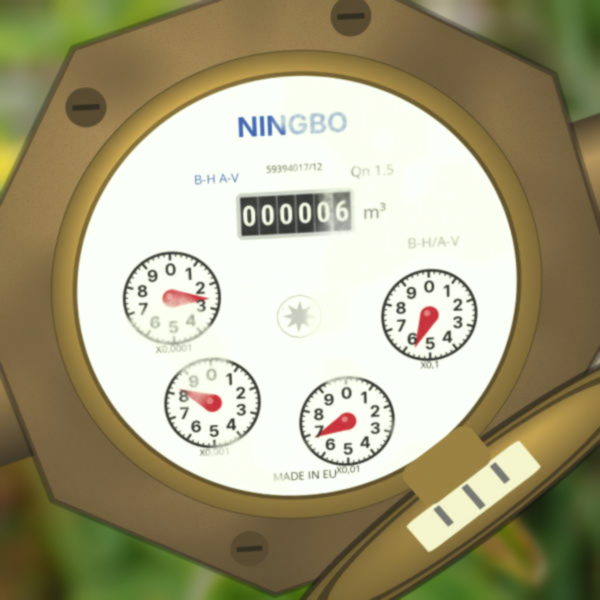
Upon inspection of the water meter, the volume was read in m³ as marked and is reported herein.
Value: 6.5682 m³
